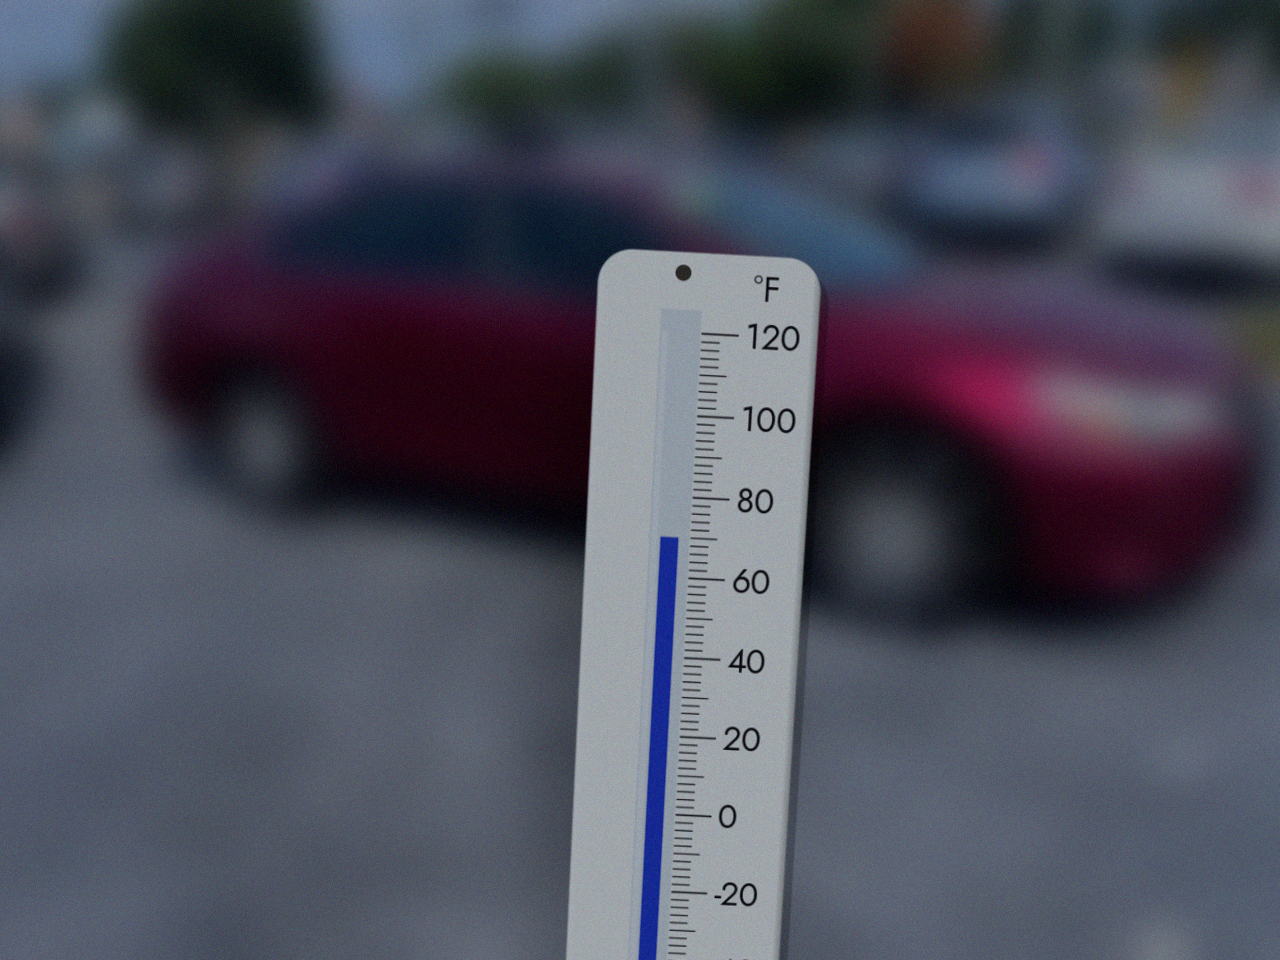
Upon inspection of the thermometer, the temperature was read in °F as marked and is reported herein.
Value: 70 °F
